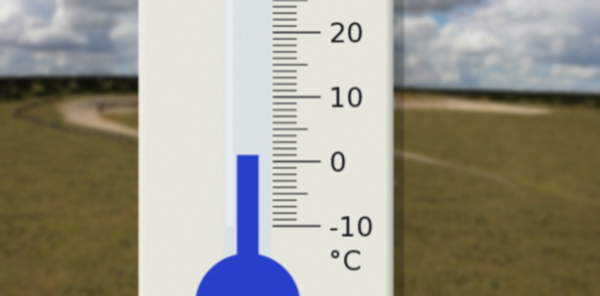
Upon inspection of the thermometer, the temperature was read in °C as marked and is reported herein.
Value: 1 °C
